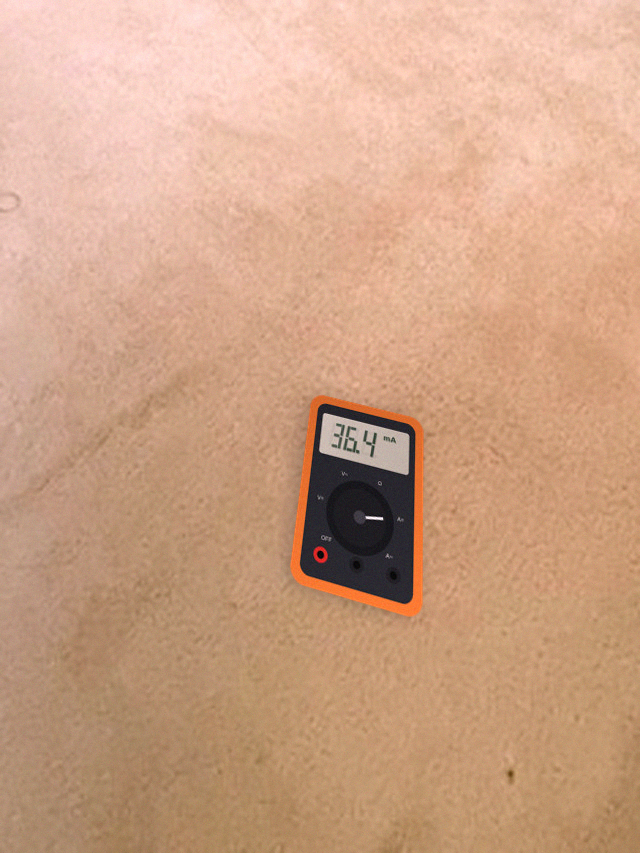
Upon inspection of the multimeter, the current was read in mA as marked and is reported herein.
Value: 36.4 mA
